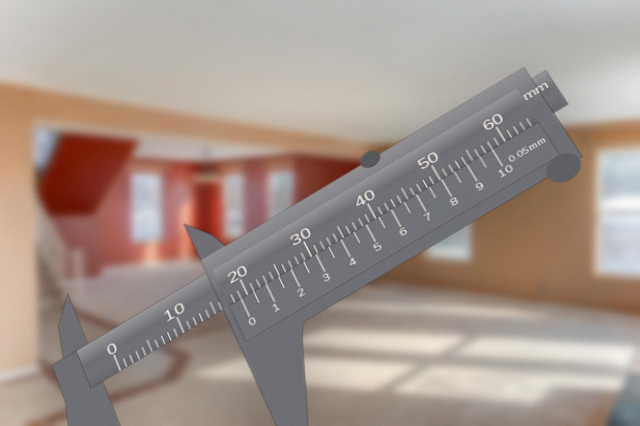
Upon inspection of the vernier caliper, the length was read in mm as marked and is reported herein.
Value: 19.0 mm
